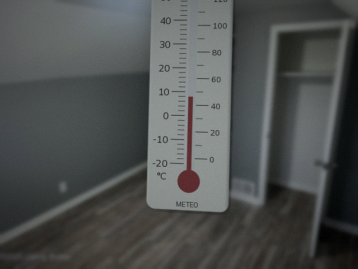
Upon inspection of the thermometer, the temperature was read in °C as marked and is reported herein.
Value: 8 °C
